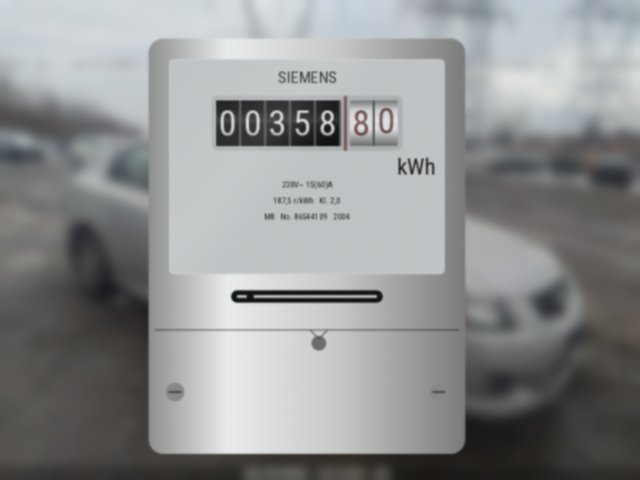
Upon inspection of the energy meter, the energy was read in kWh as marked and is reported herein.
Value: 358.80 kWh
